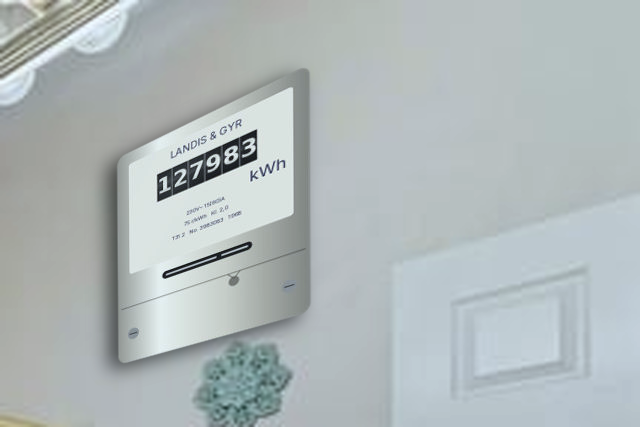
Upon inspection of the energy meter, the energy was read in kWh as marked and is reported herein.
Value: 127983 kWh
